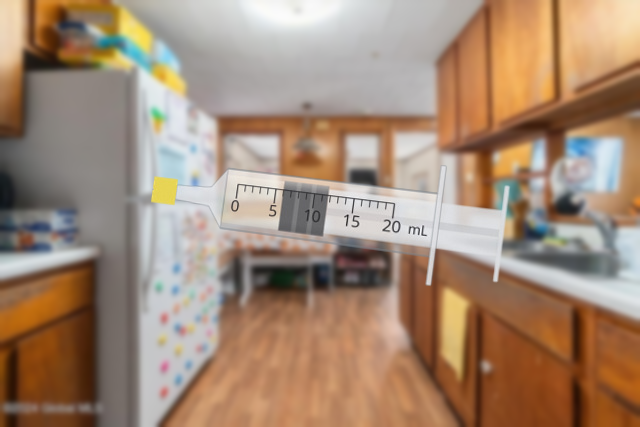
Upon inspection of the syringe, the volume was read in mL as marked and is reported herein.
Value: 6 mL
